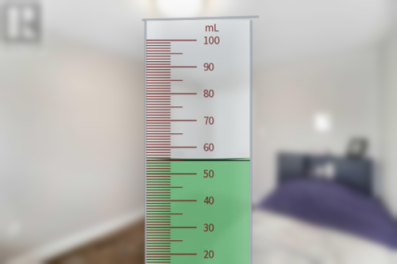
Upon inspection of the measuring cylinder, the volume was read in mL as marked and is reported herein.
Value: 55 mL
